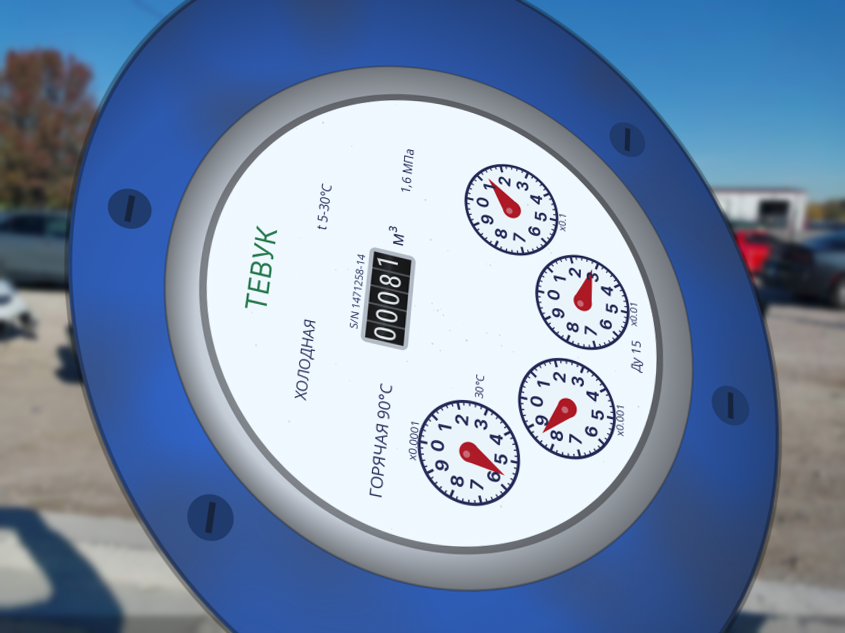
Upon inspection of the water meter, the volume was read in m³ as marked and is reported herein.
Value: 81.1285 m³
